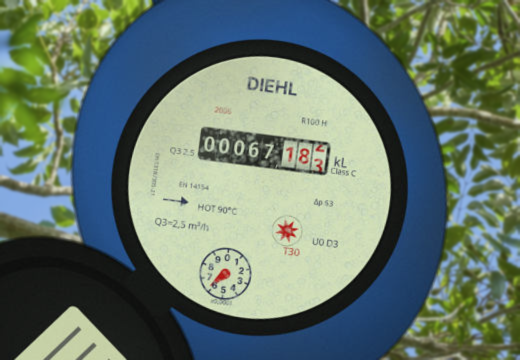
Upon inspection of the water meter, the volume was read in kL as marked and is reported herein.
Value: 67.1826 kL
